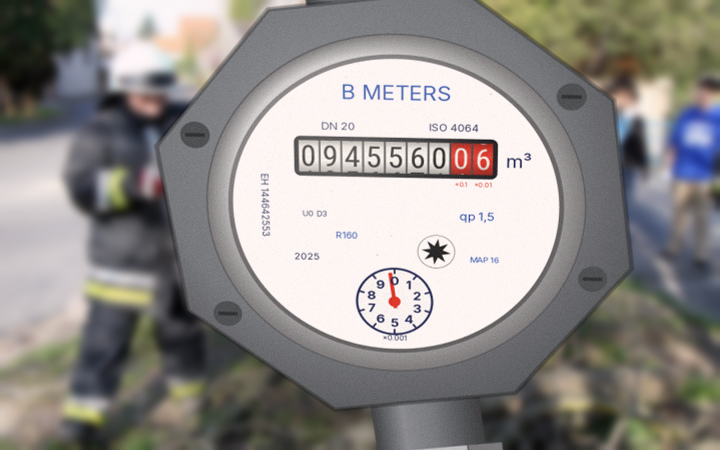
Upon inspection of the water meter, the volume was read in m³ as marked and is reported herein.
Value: 945560.059 m³
